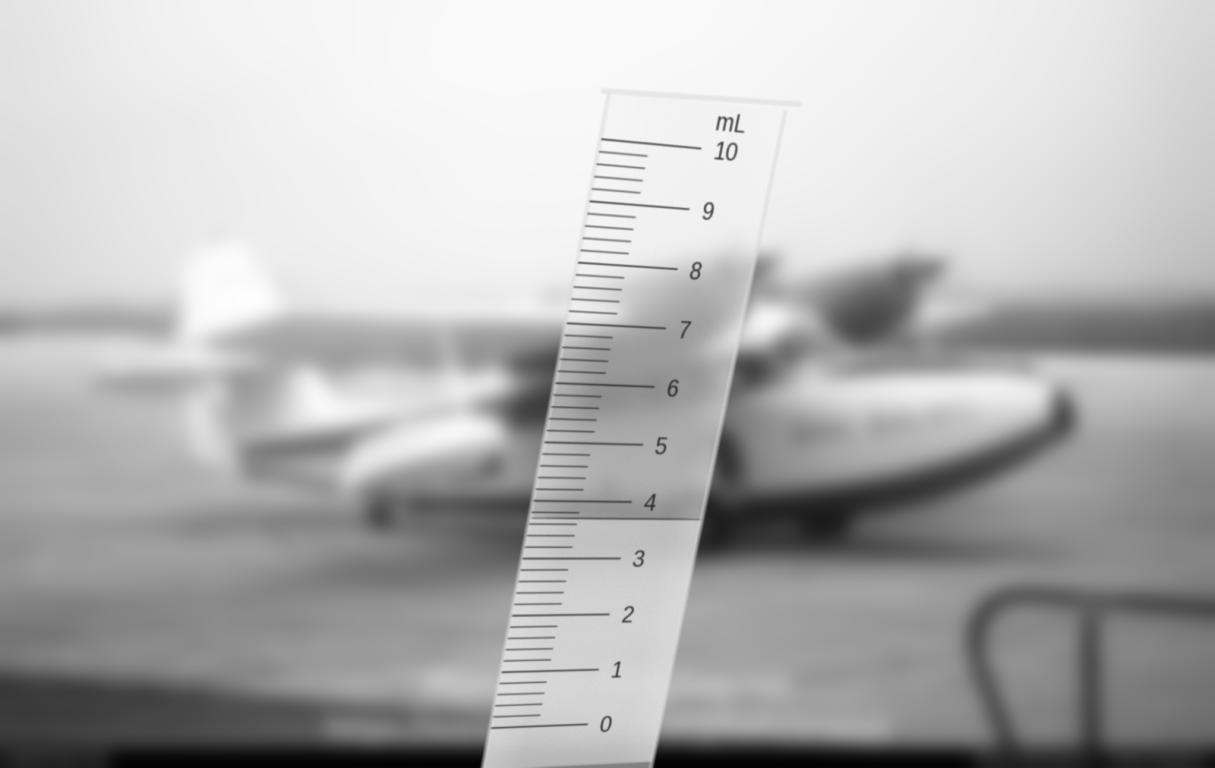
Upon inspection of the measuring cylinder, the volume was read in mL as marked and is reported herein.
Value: 3.7 mL
